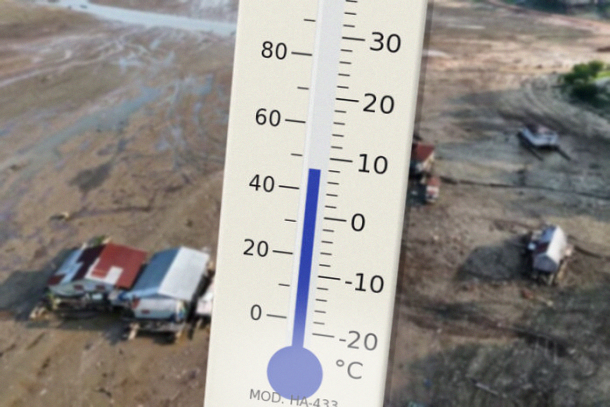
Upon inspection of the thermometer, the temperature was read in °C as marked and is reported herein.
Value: 8 °C
